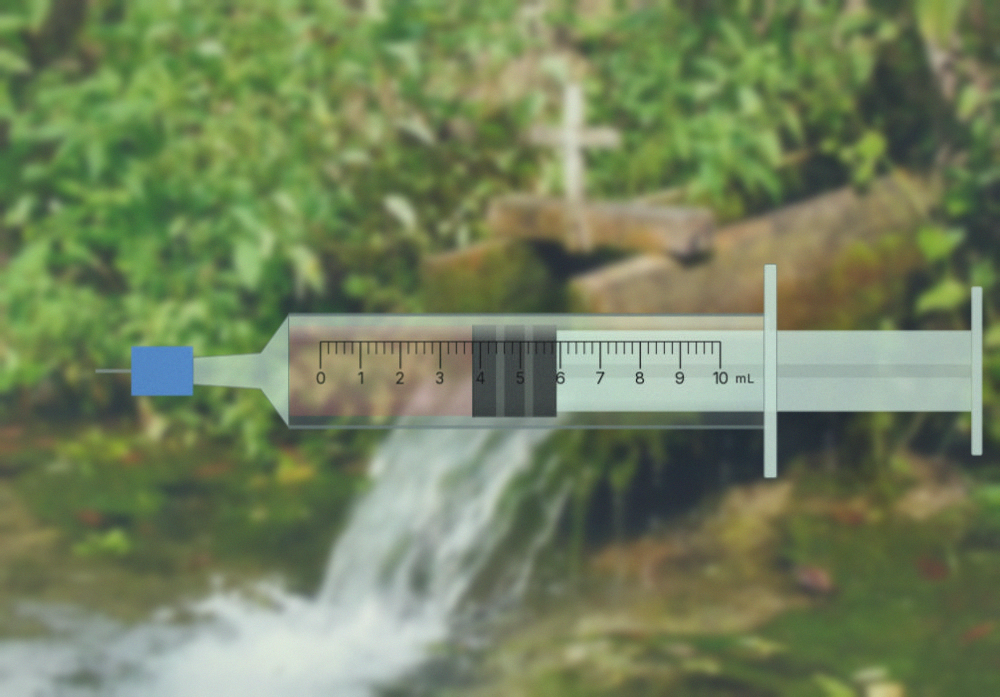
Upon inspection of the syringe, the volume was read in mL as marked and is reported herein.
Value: 3.8 mL
